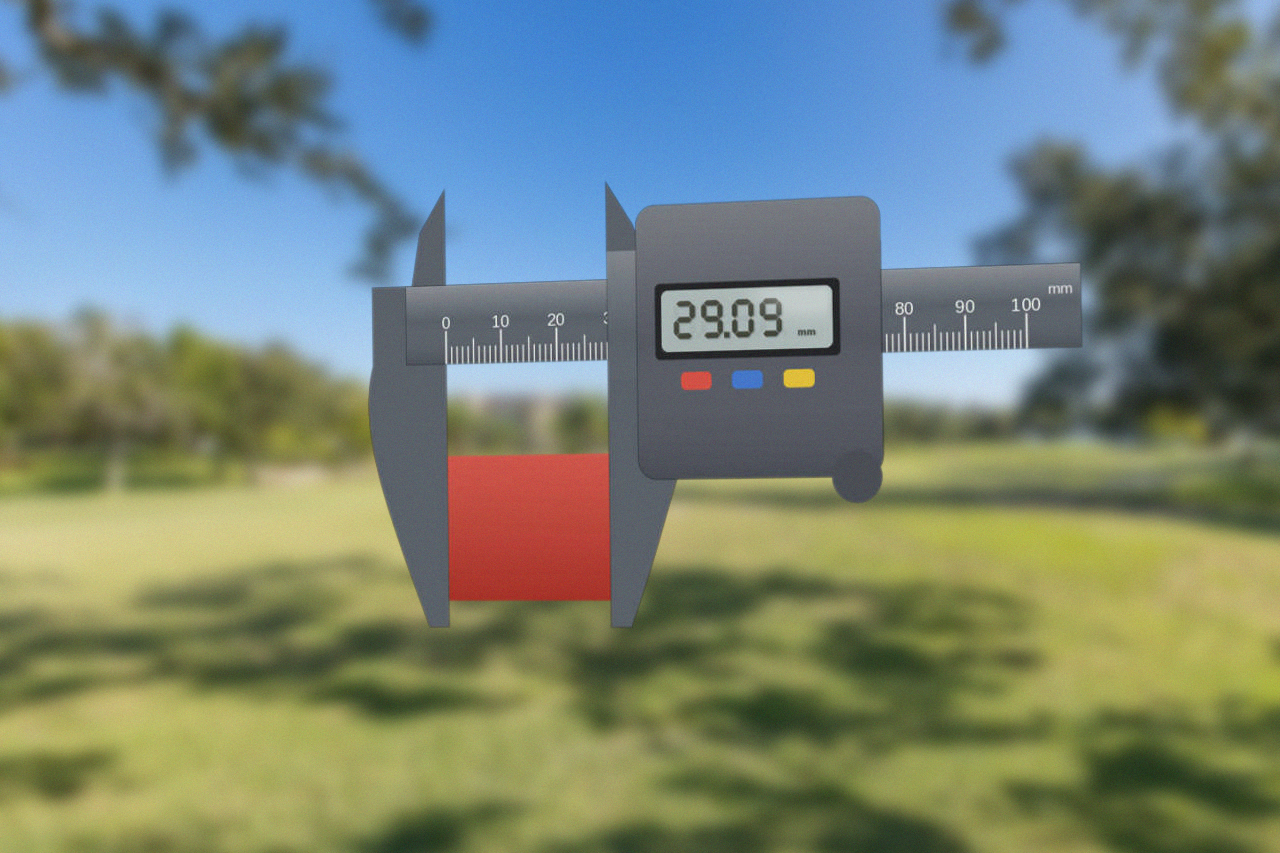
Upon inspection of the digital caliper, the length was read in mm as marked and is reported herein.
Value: 29.09 mm
